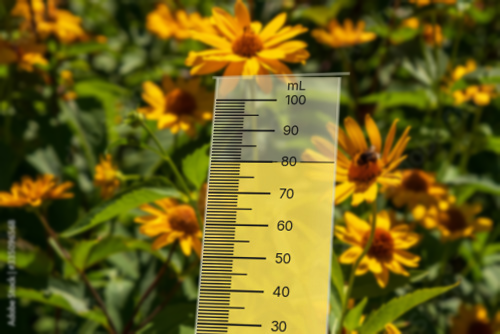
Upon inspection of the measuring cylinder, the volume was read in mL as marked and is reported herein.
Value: 80 mL
